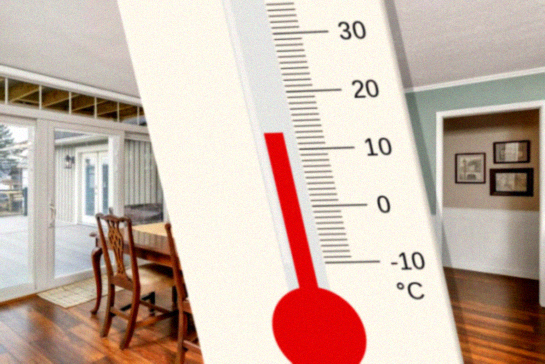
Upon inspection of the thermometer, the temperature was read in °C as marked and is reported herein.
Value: 13 °C
